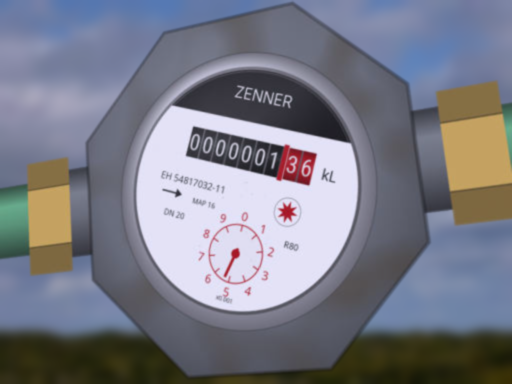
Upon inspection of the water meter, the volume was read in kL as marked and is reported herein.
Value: 1.365 kL
